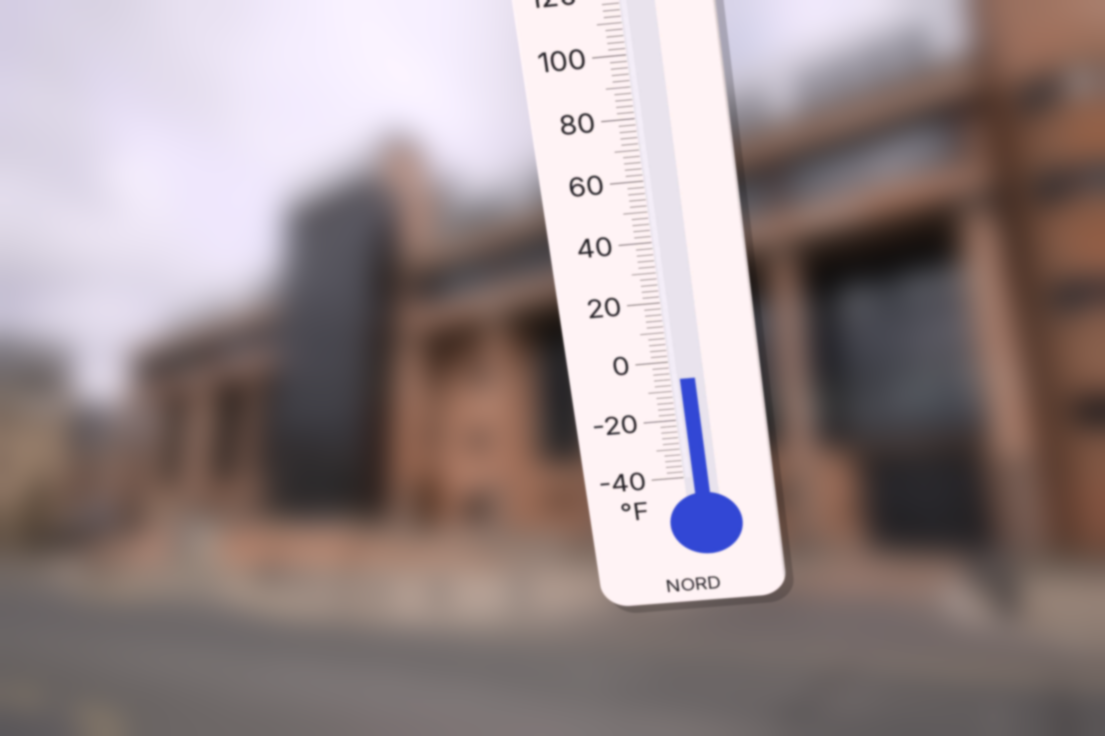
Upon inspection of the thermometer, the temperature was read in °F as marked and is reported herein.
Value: -6 °F
